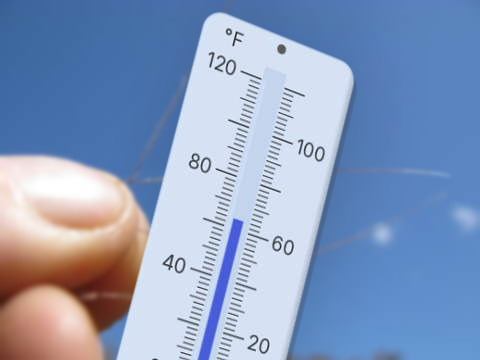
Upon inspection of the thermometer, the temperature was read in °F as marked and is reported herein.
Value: 64 °F
